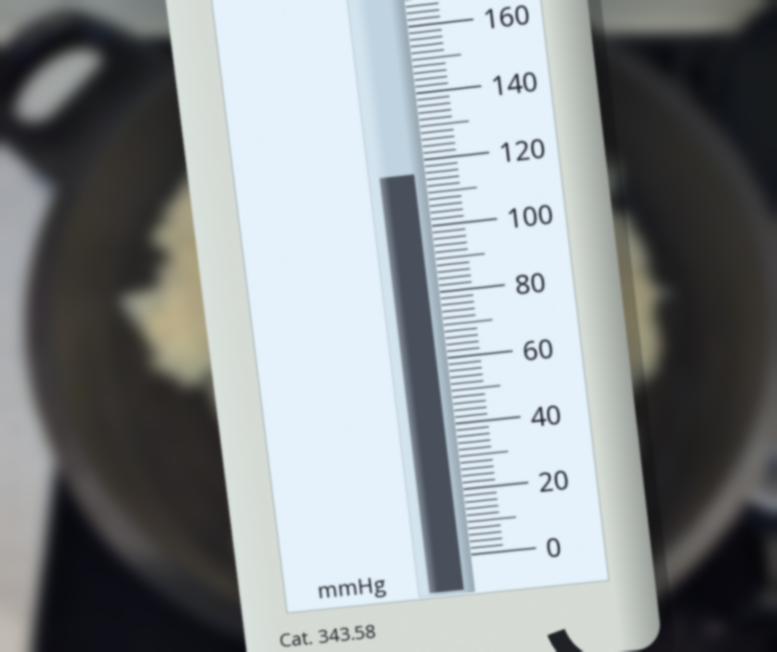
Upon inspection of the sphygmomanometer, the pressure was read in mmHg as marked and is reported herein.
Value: 116 mmHg
